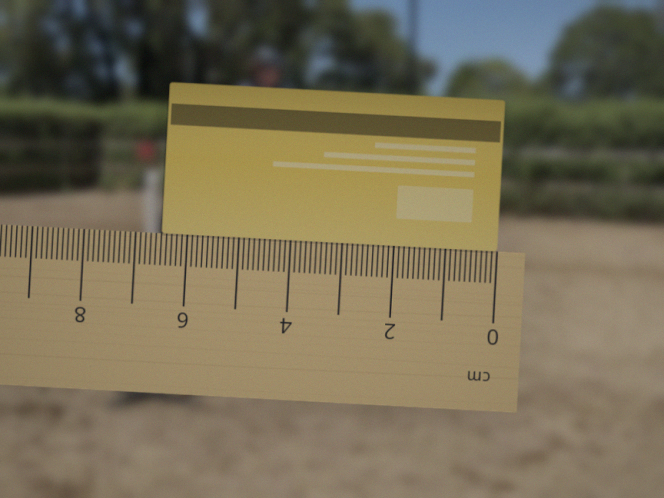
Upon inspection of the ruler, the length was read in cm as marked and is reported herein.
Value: 6.5 cm
